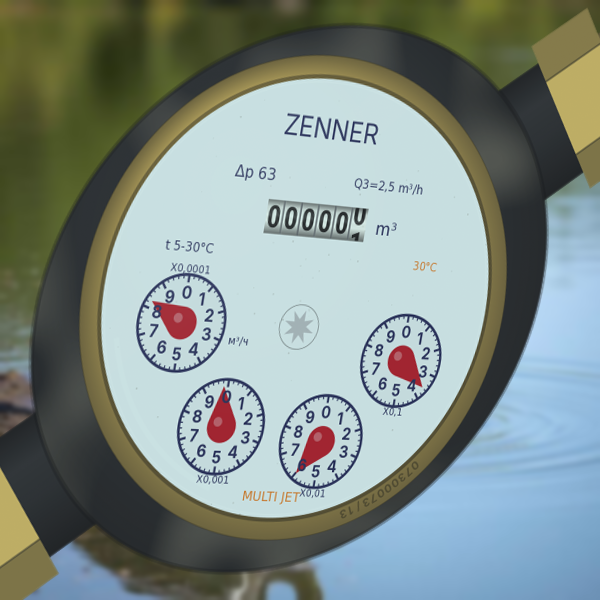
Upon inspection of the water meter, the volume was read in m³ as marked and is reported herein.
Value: 0.3598 m³
